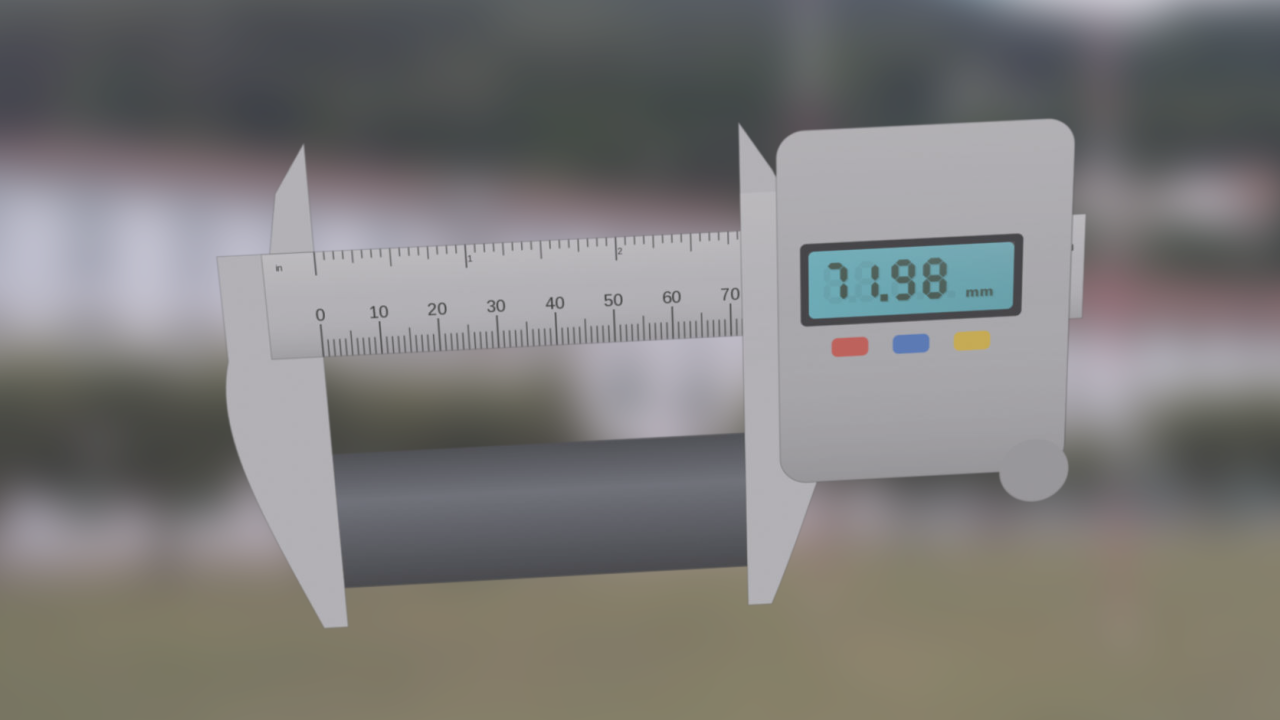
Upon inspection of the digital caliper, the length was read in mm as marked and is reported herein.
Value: 71.98 mm
